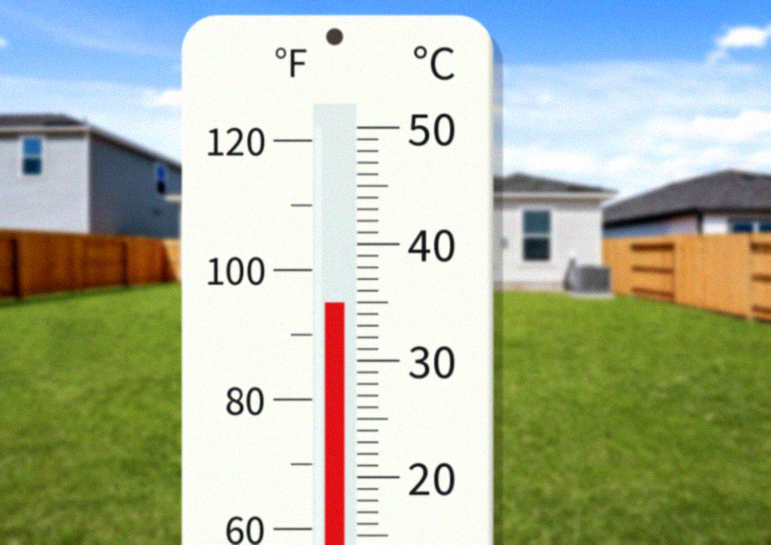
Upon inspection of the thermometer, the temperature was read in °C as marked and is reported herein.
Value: 35 °C
